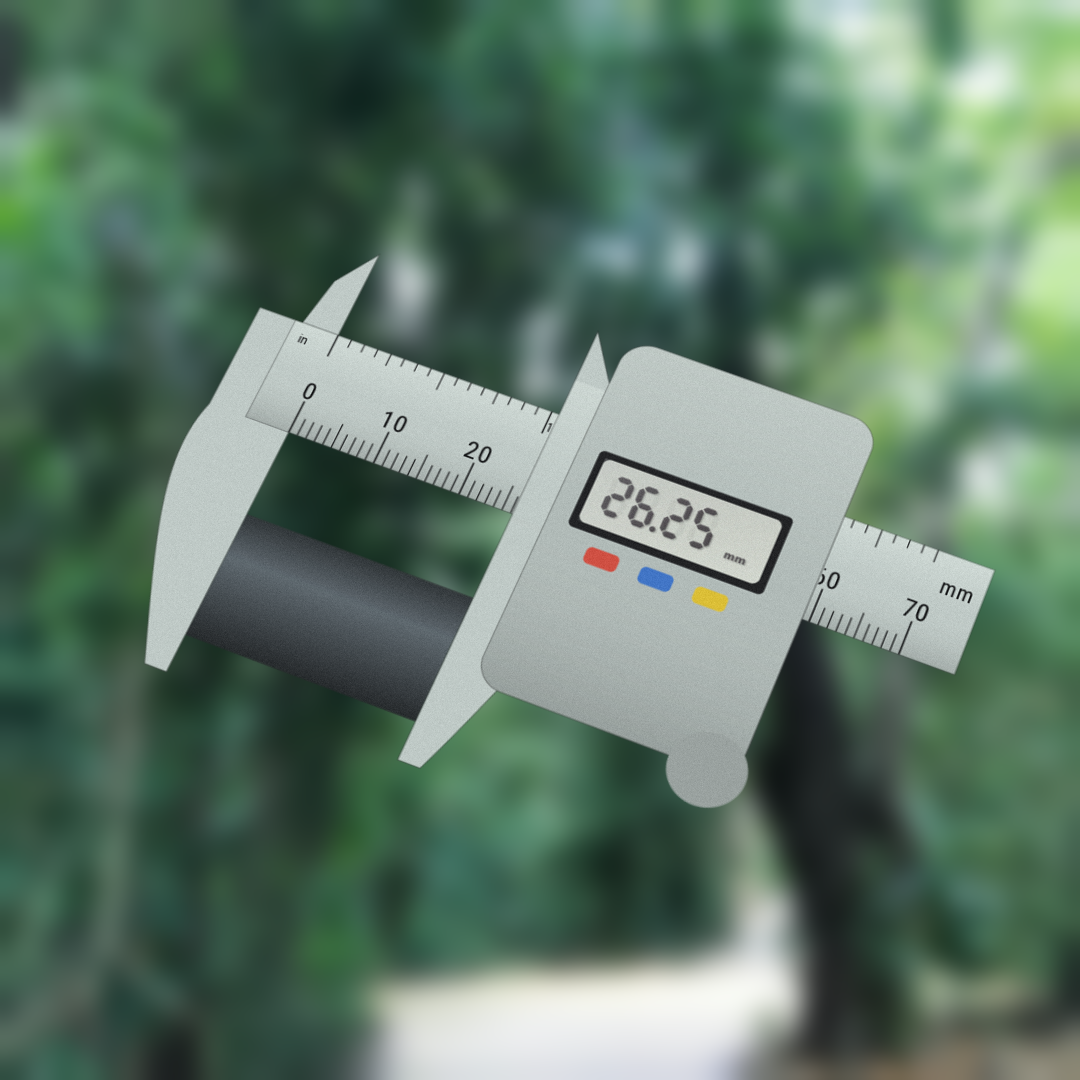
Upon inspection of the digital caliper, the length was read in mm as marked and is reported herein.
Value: 26.25 mm
